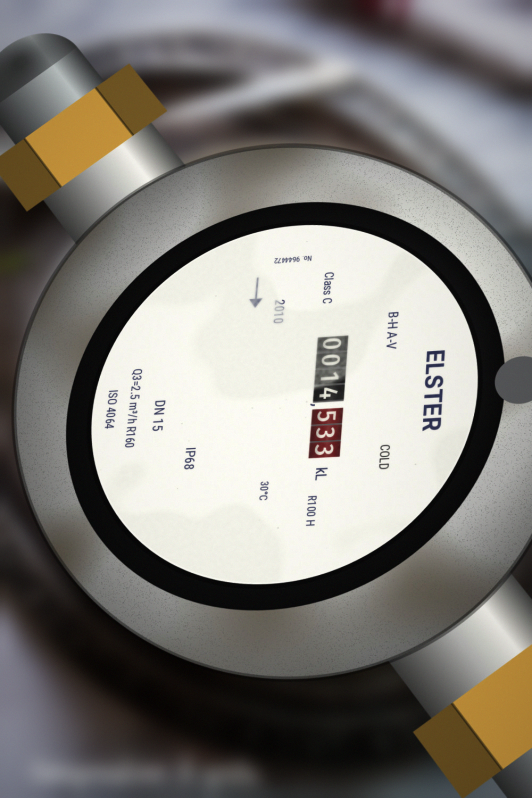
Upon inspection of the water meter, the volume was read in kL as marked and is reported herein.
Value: 14.533 kL
